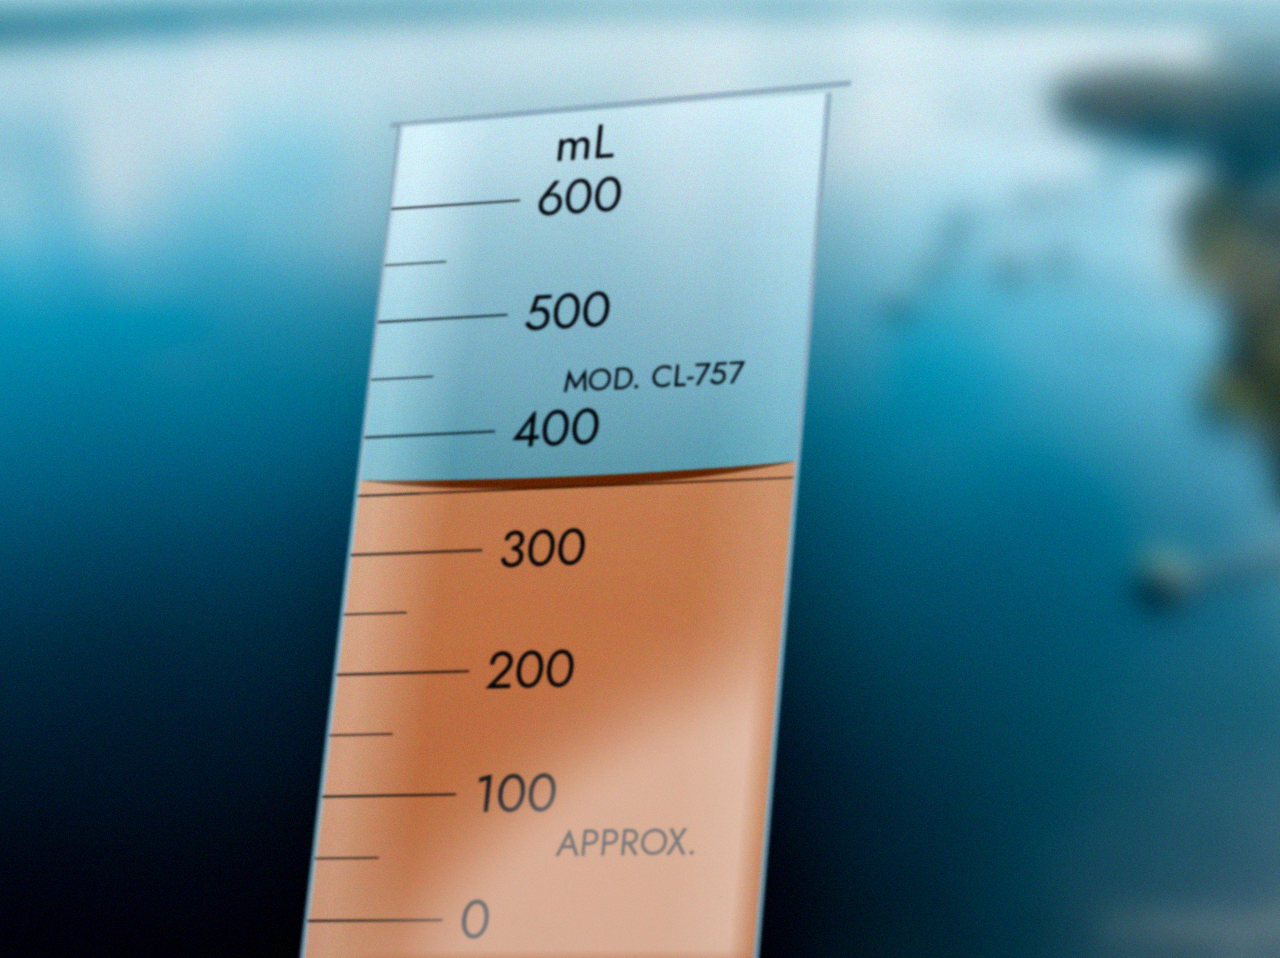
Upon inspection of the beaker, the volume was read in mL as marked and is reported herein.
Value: 350 mL
